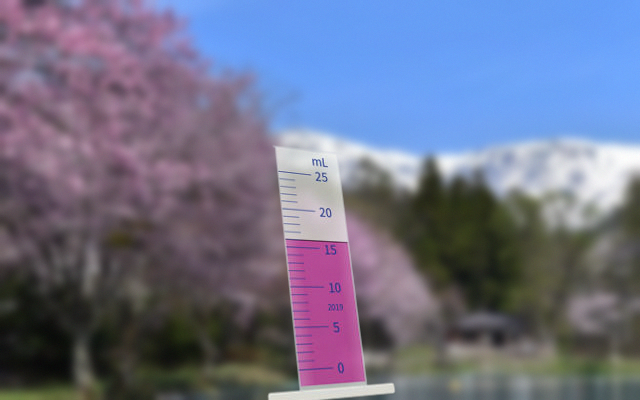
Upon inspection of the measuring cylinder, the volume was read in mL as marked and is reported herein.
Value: 16 mL
